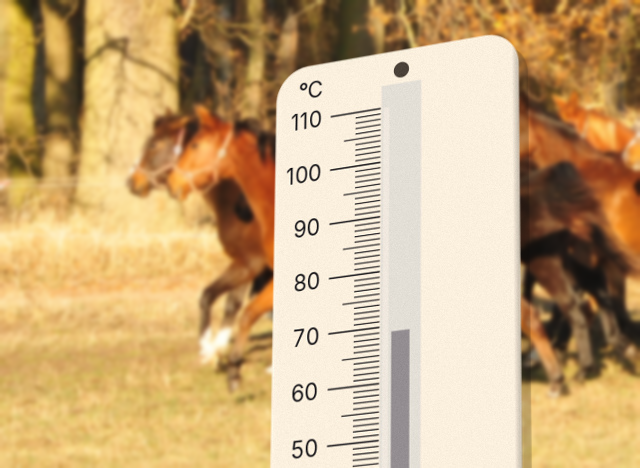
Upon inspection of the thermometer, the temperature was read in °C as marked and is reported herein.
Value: 69 °C
